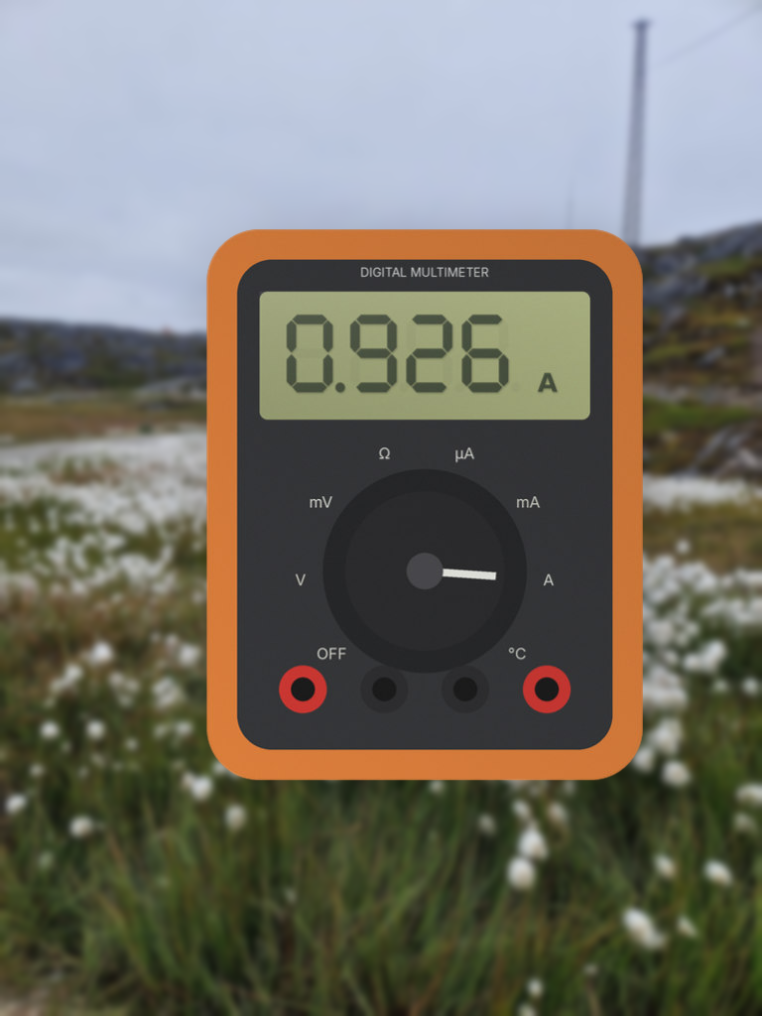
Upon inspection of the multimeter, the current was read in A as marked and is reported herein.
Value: 0.926 A
